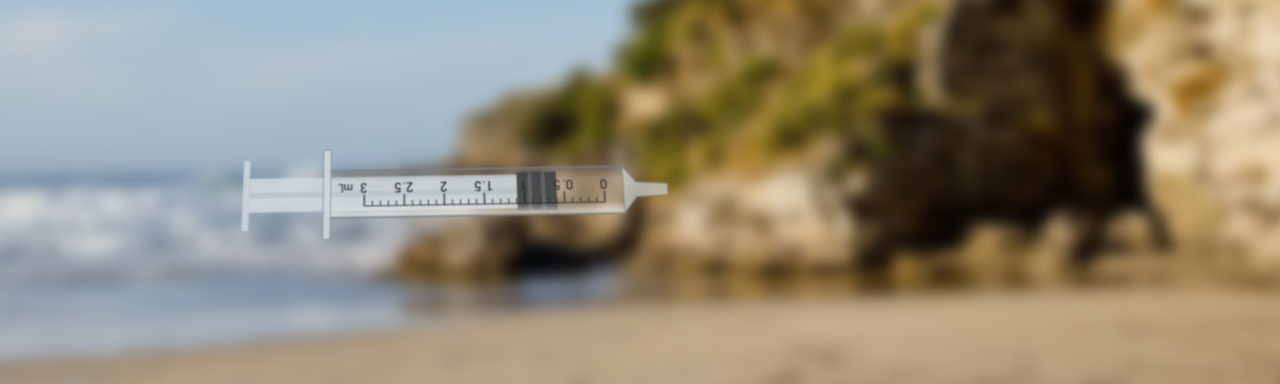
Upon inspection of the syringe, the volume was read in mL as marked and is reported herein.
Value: 0.6 mL
